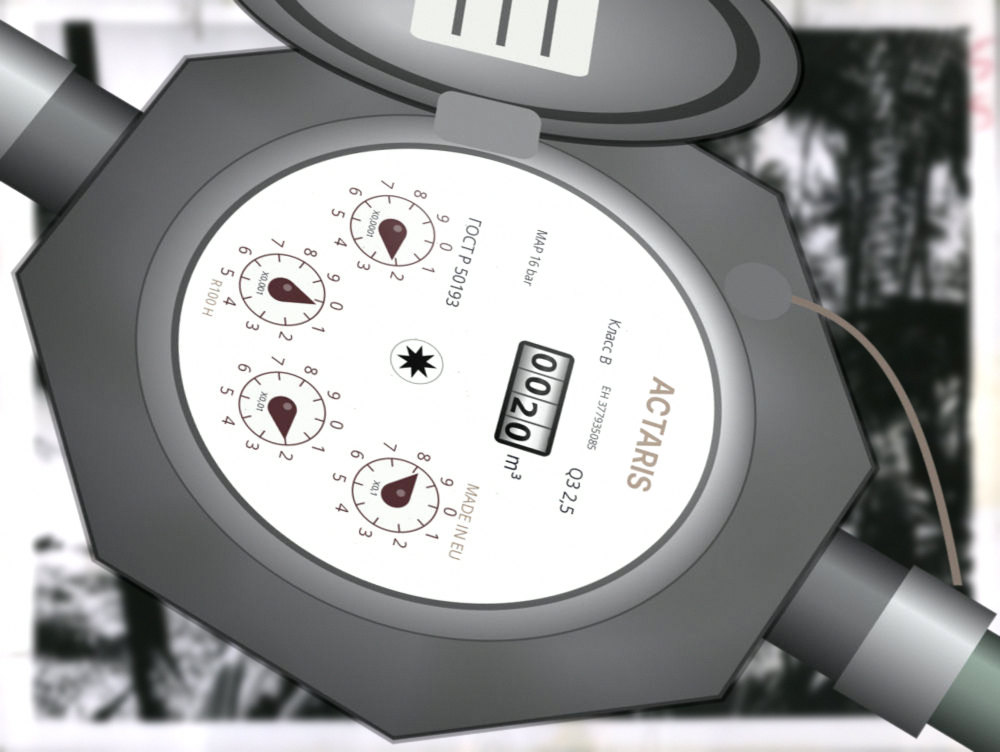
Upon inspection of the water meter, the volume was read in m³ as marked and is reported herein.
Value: 19.8202 m³
